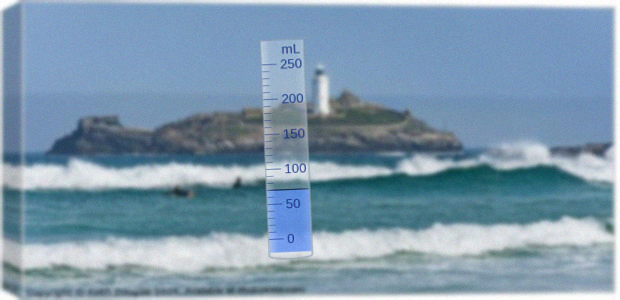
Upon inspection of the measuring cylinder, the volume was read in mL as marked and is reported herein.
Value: 70 mL
